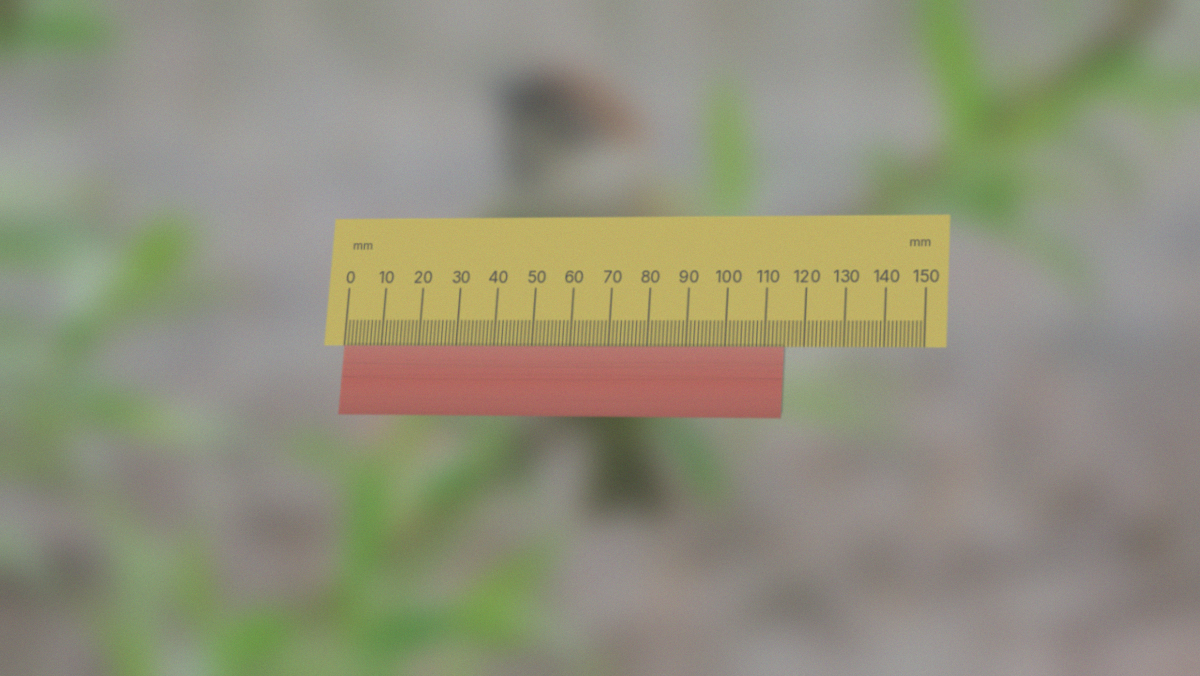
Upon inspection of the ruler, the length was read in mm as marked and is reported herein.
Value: 115 mm
